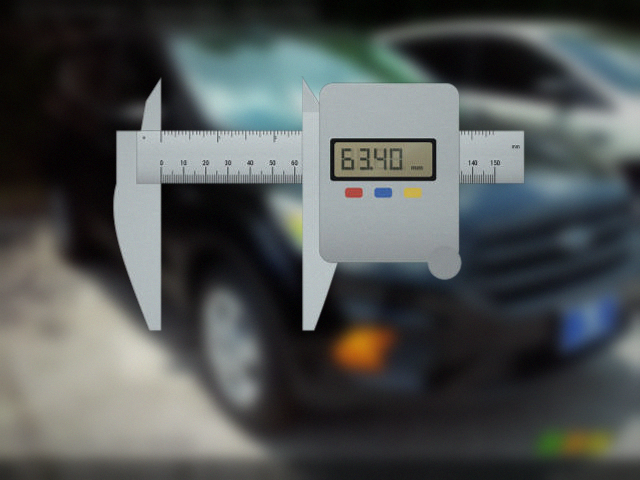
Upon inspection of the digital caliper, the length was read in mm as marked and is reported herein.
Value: 63.40 mm
